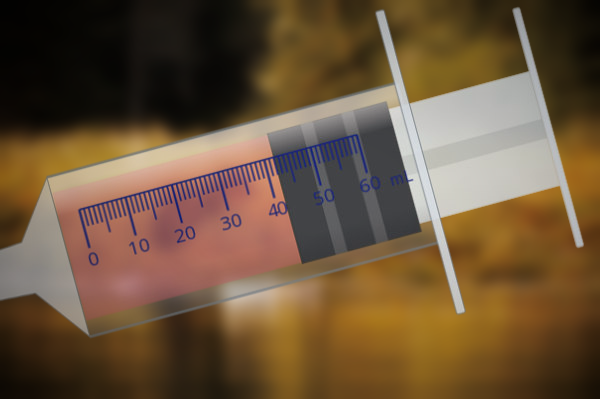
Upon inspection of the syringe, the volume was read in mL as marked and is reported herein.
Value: 42 mL
